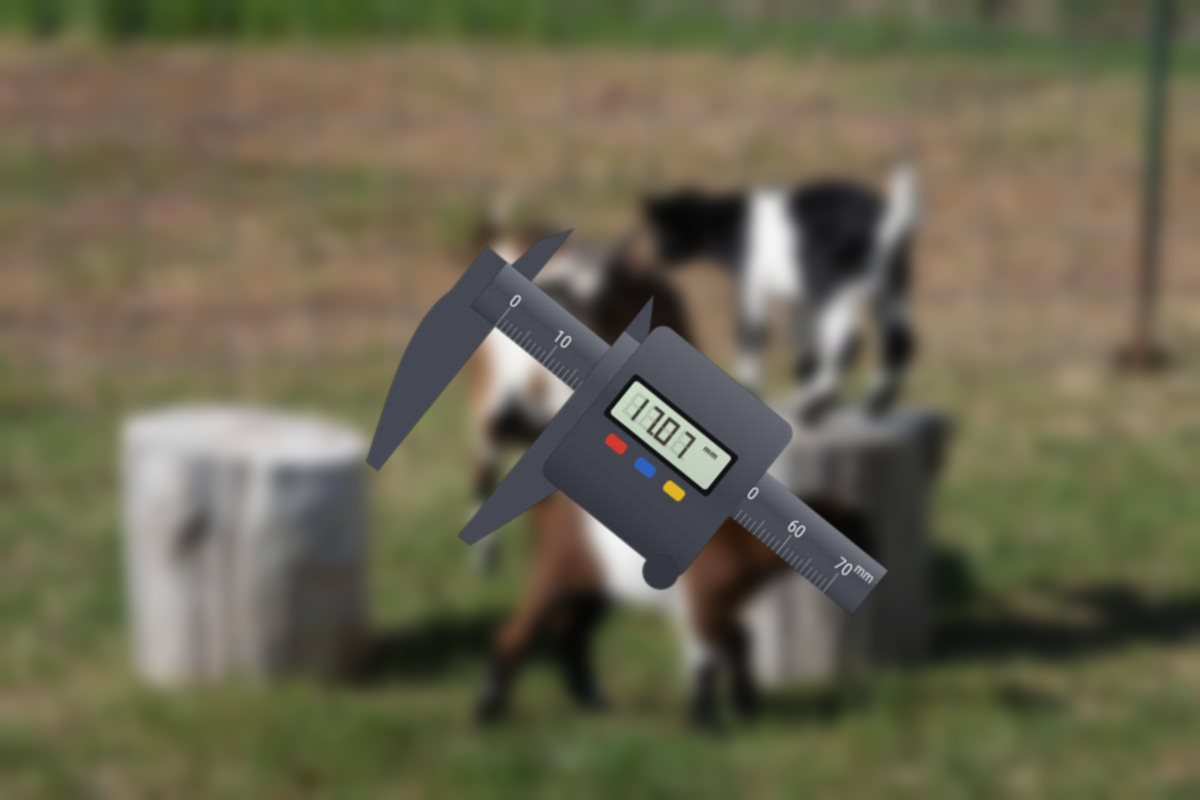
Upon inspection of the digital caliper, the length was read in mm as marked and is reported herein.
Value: 17.07 mm
